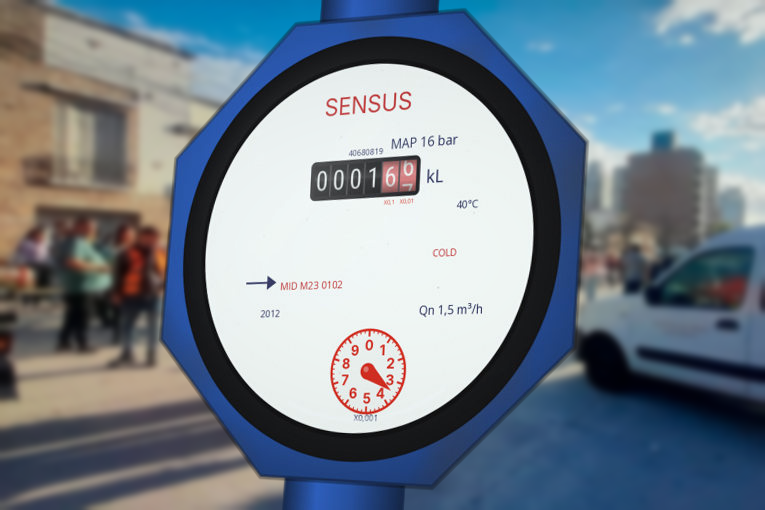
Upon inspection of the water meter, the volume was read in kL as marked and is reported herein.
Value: 1.663 kL
